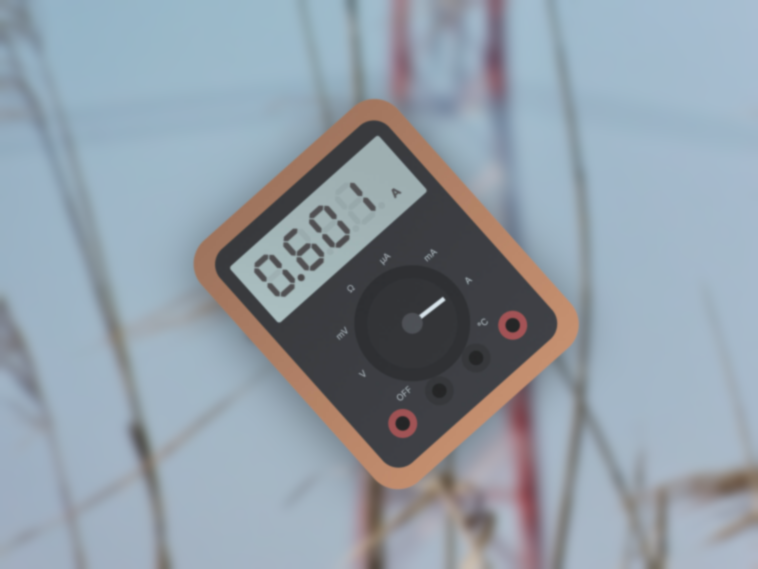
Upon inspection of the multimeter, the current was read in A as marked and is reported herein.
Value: 0.601 A
